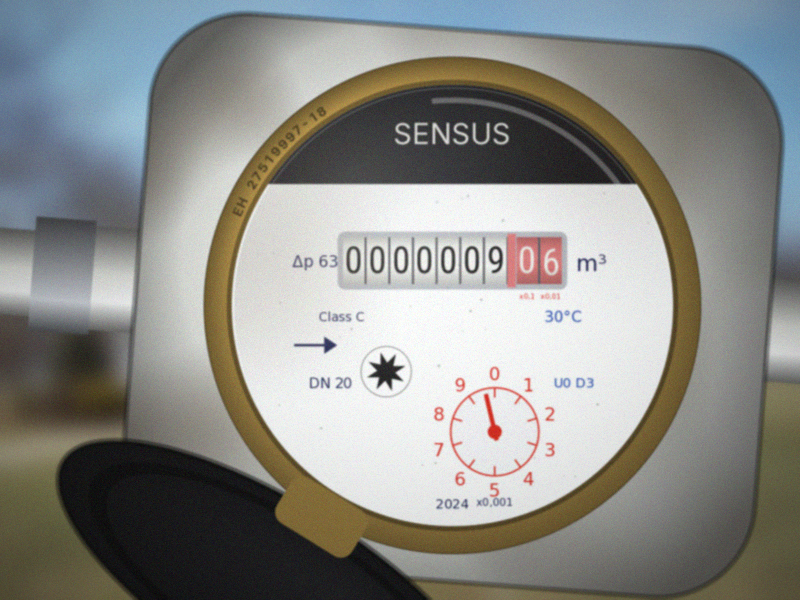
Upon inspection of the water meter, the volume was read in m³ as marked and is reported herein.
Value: 9.059 m³
